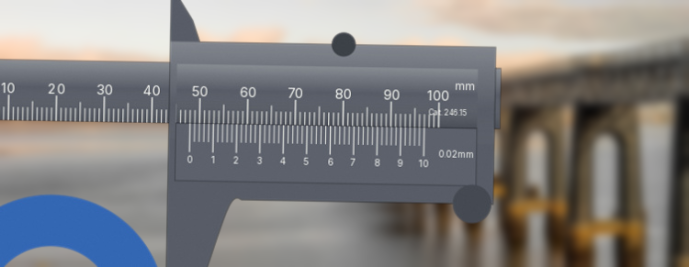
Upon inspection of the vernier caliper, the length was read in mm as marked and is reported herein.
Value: 48.0 mm
